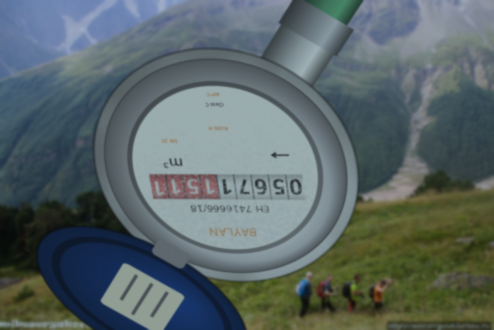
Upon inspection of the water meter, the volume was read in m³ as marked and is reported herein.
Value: 5671.1511 m³
